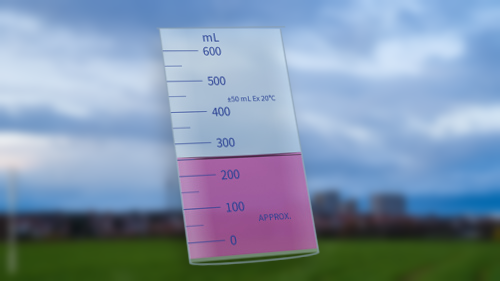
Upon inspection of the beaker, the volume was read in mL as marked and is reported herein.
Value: 250 mL
